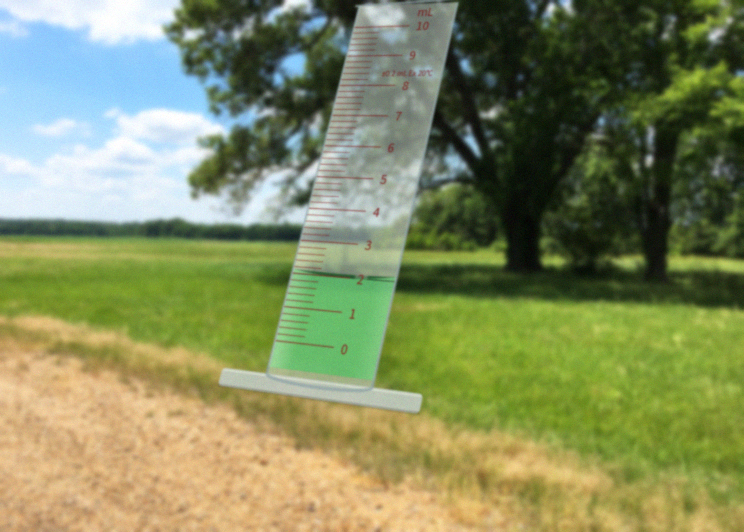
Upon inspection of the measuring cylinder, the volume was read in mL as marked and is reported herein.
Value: 2 mL
